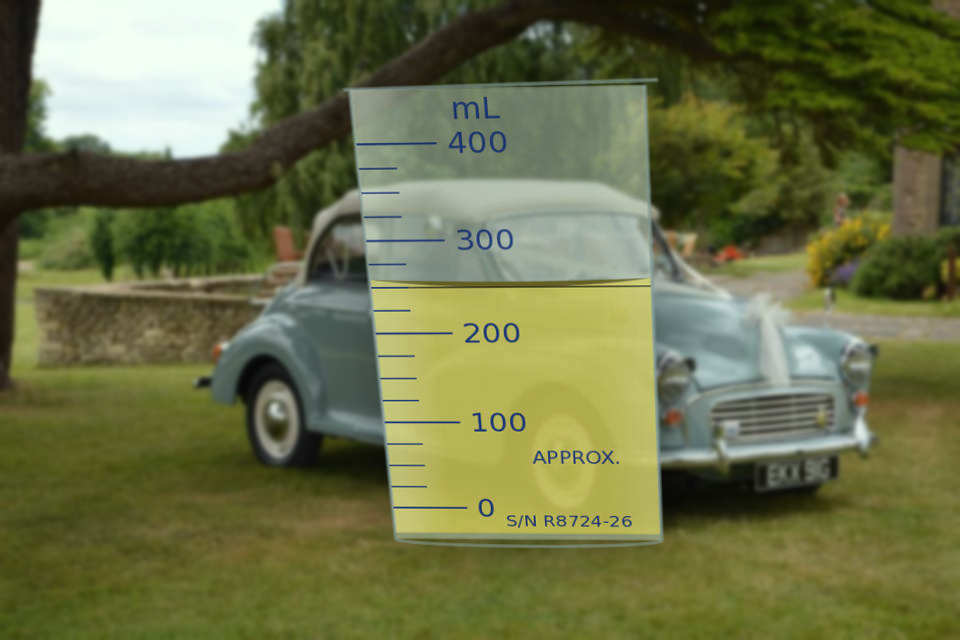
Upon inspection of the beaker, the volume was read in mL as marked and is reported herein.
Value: 250 mL
